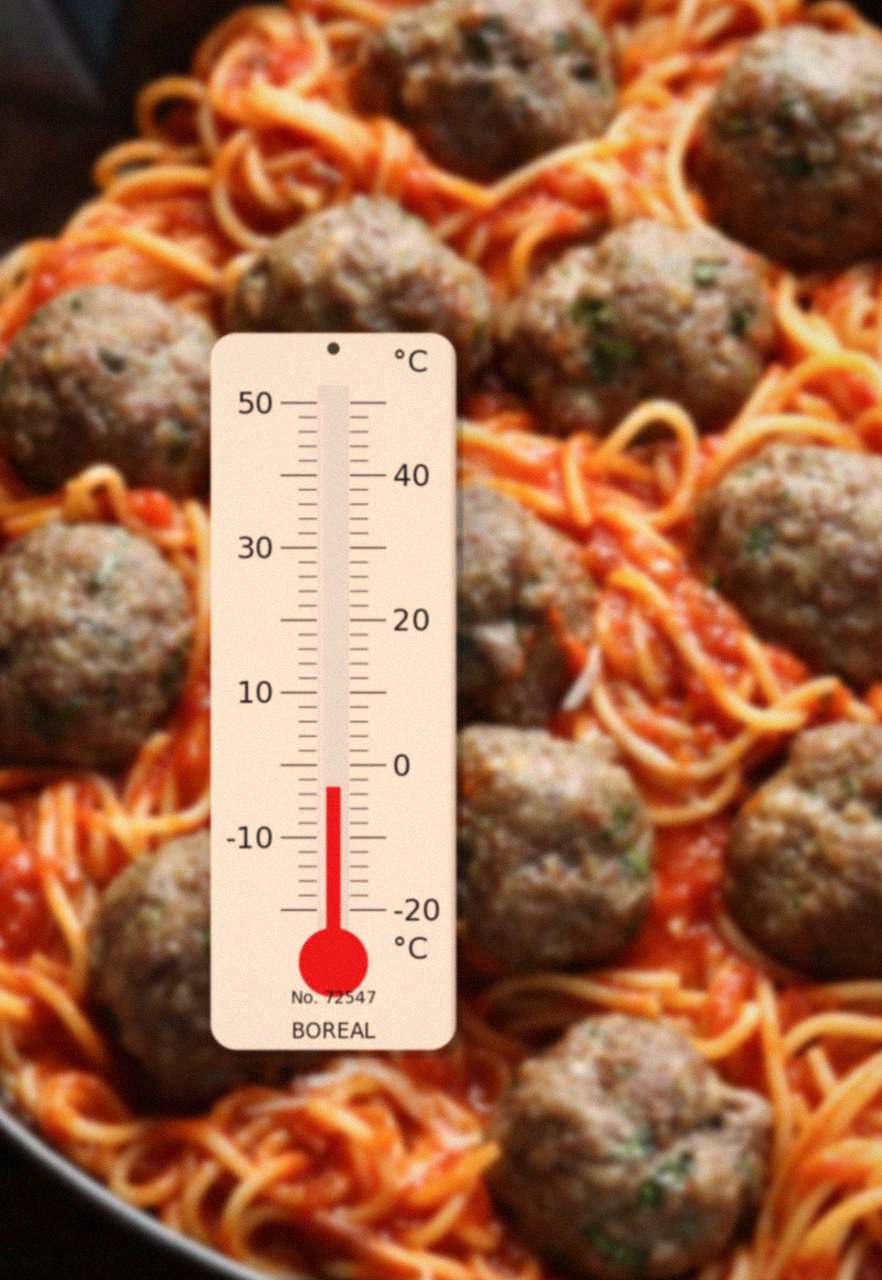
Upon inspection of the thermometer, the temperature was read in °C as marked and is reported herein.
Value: -3 °C
